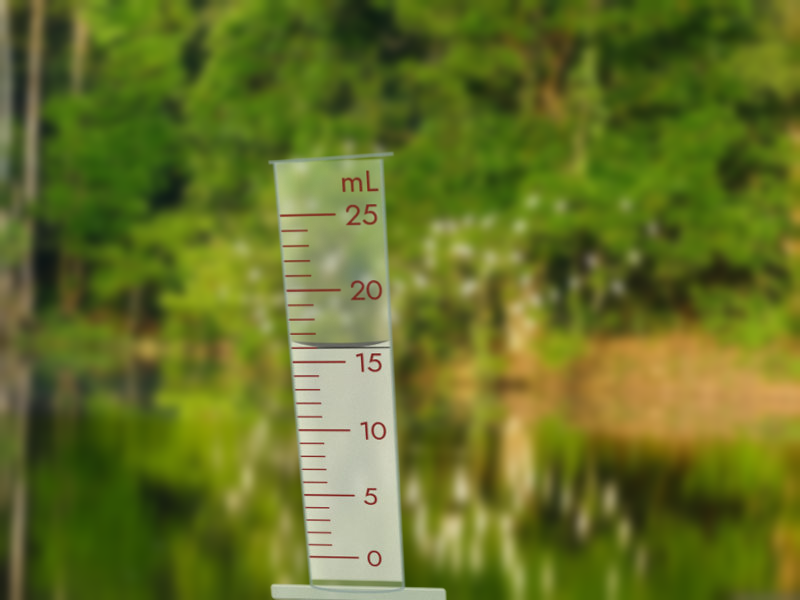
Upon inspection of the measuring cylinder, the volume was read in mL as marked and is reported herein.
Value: 16 mL
